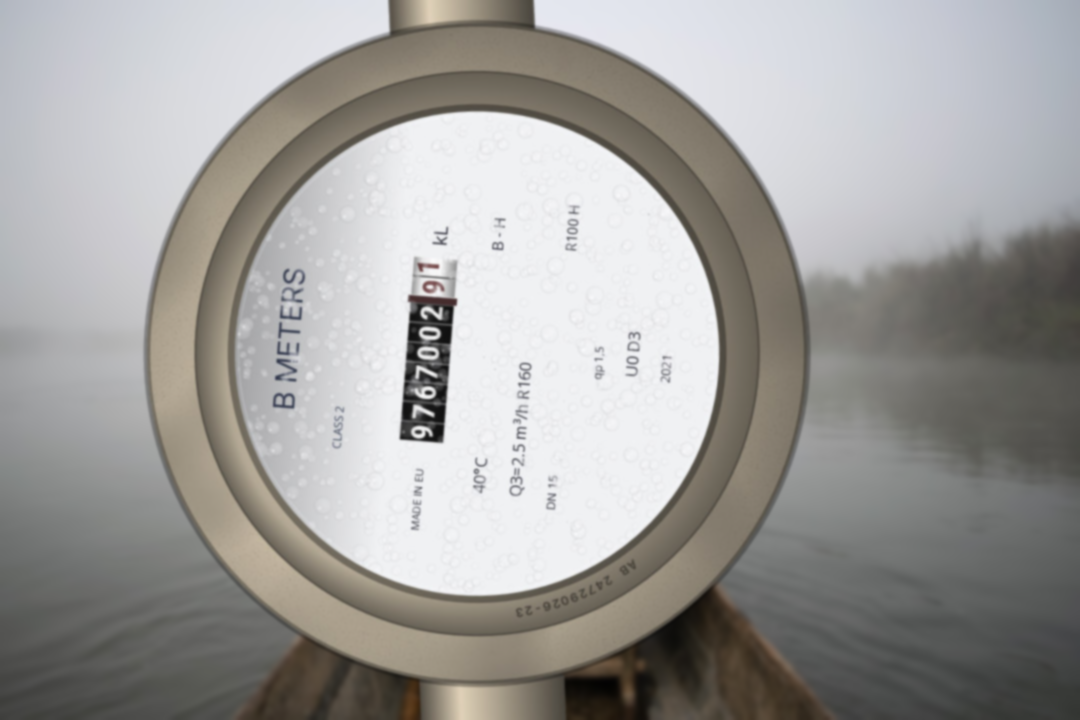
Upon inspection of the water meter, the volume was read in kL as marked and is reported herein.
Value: 9767002.91 kL
